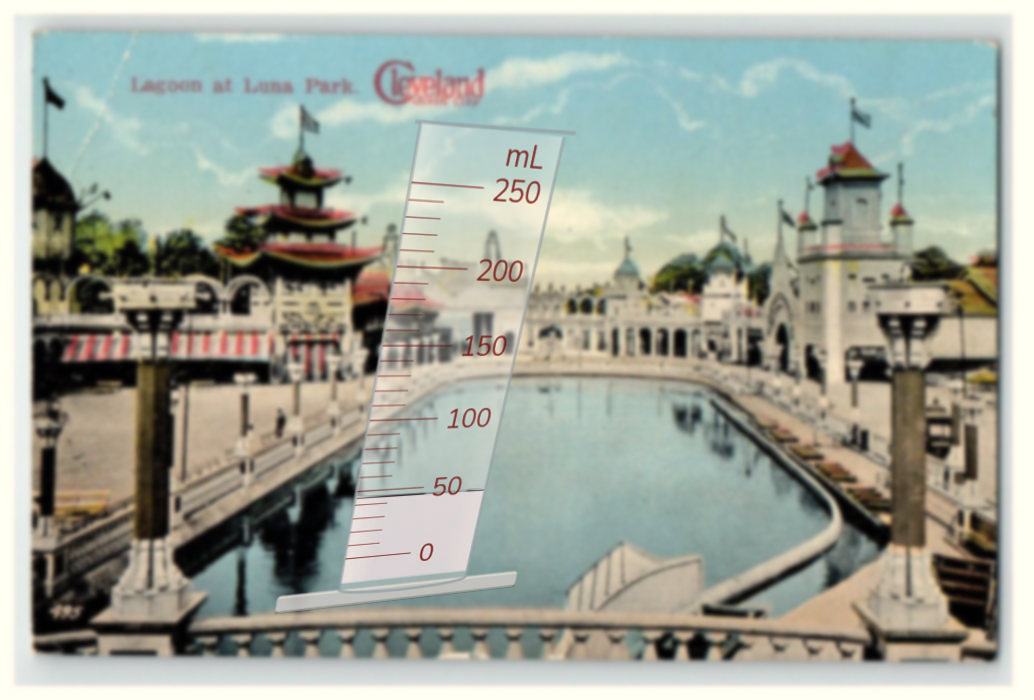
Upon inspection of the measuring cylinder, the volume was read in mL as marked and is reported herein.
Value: 45 mL
